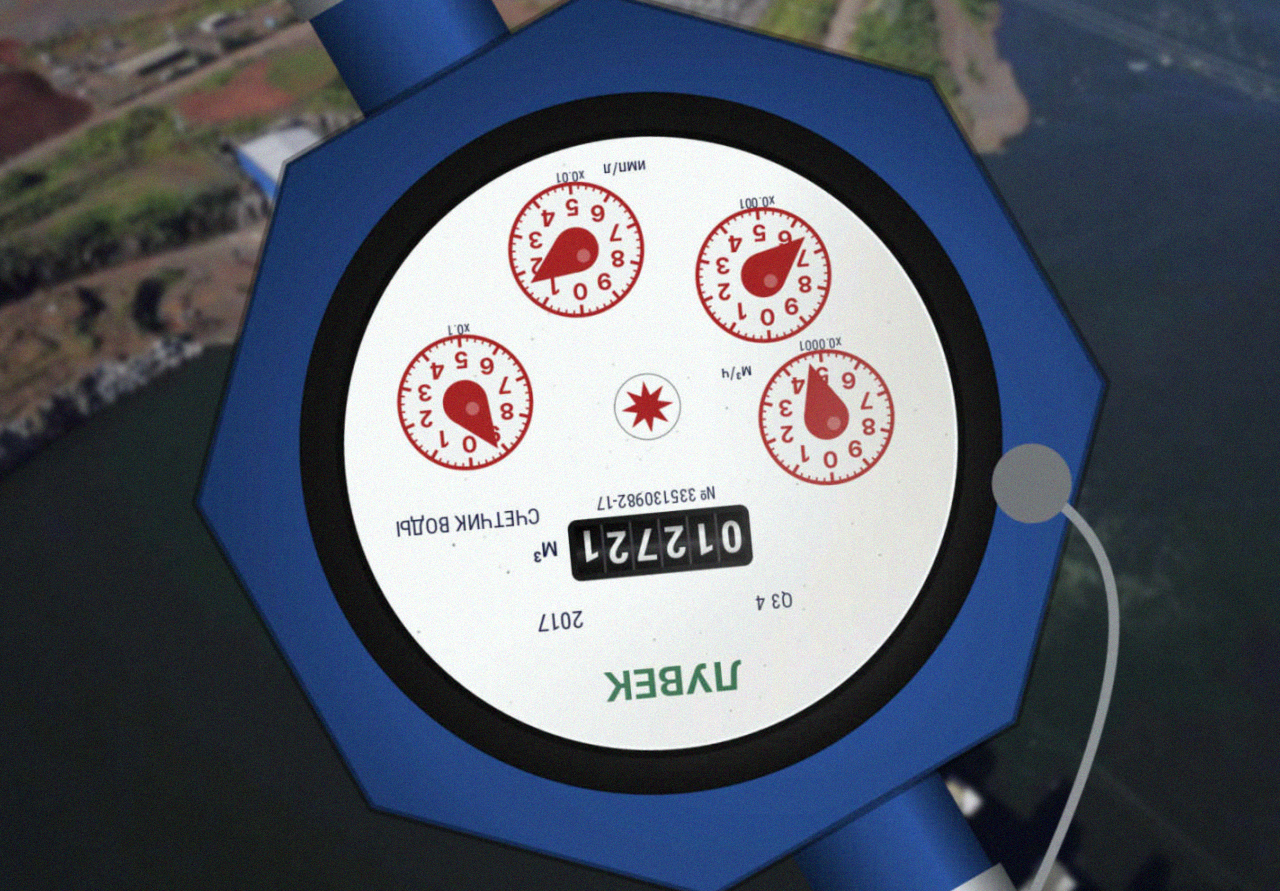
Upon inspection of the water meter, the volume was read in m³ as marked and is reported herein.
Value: 12720.9164 m³
